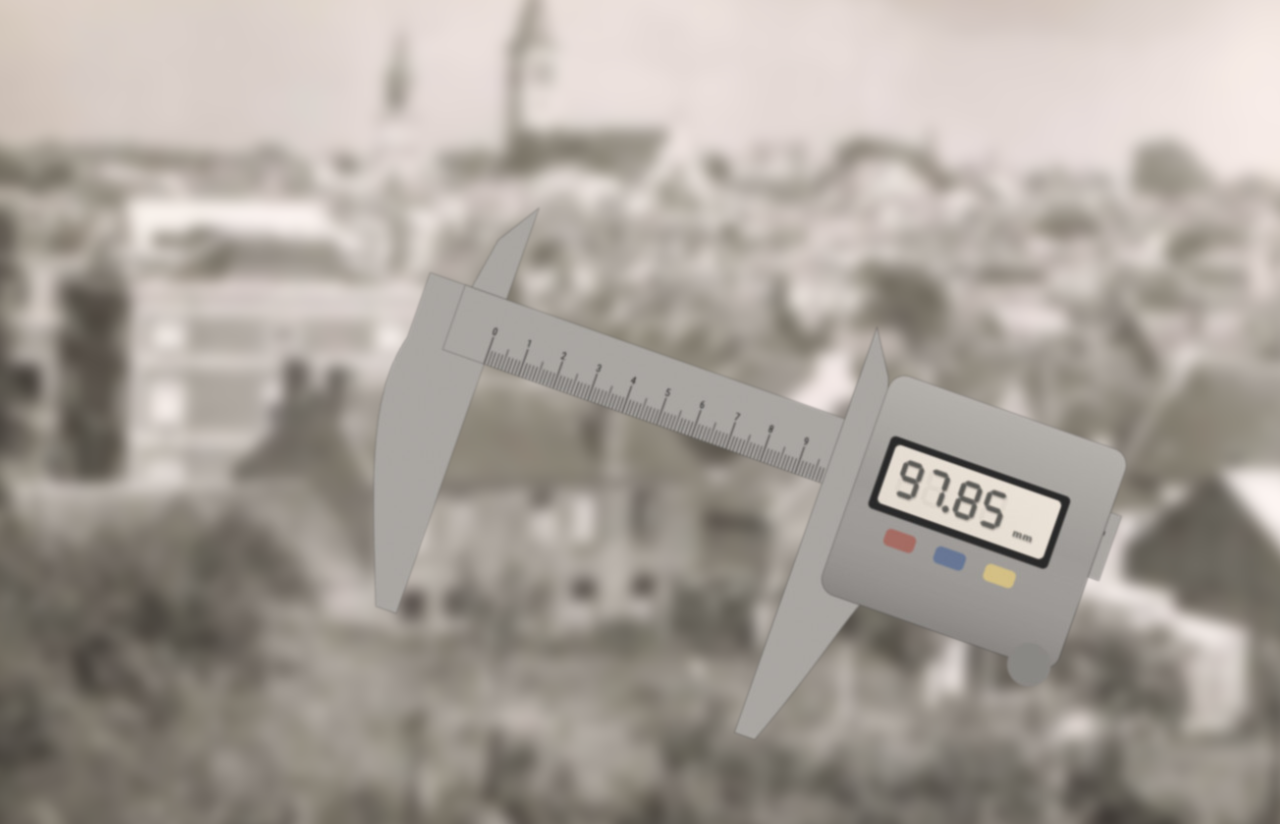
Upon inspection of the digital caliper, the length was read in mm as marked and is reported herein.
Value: 97.85 mm
